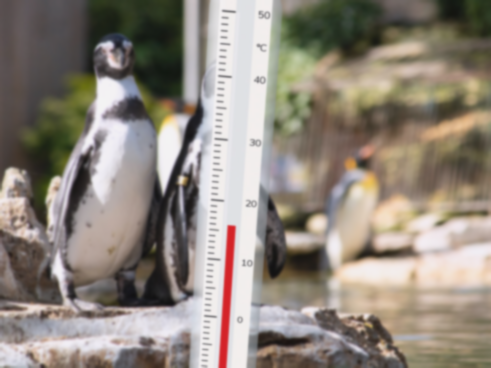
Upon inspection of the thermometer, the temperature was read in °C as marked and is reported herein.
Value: 16 °C
